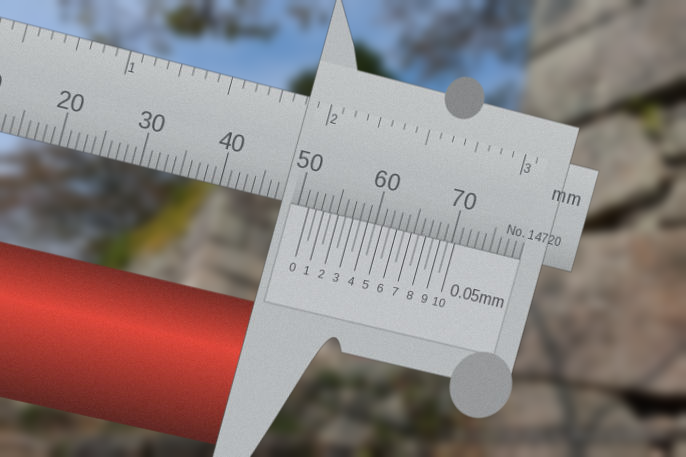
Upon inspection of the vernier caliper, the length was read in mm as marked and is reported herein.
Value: 51.4 mm
